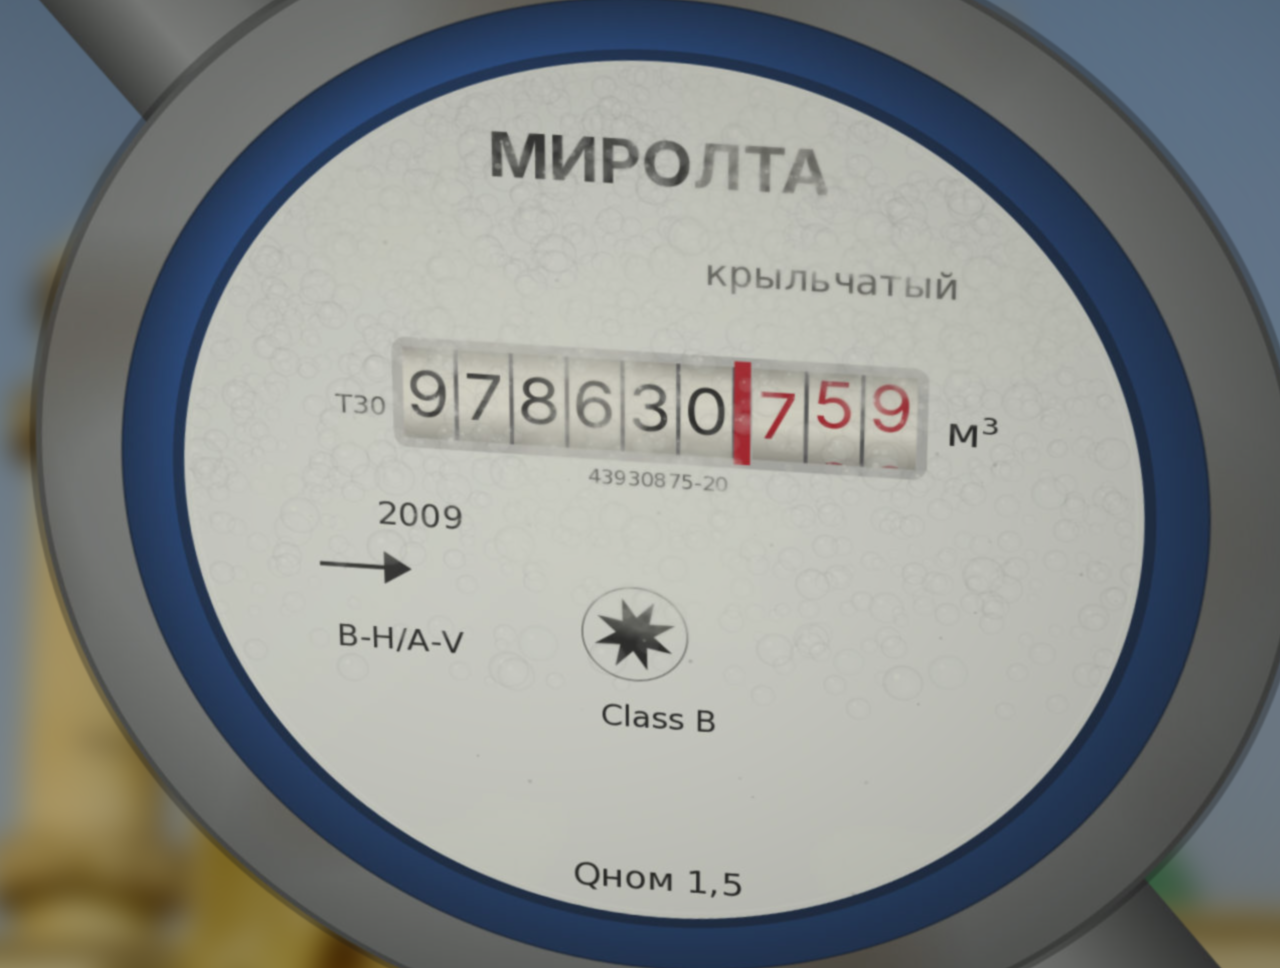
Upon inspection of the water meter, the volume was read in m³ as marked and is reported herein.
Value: 978630.759 m³
